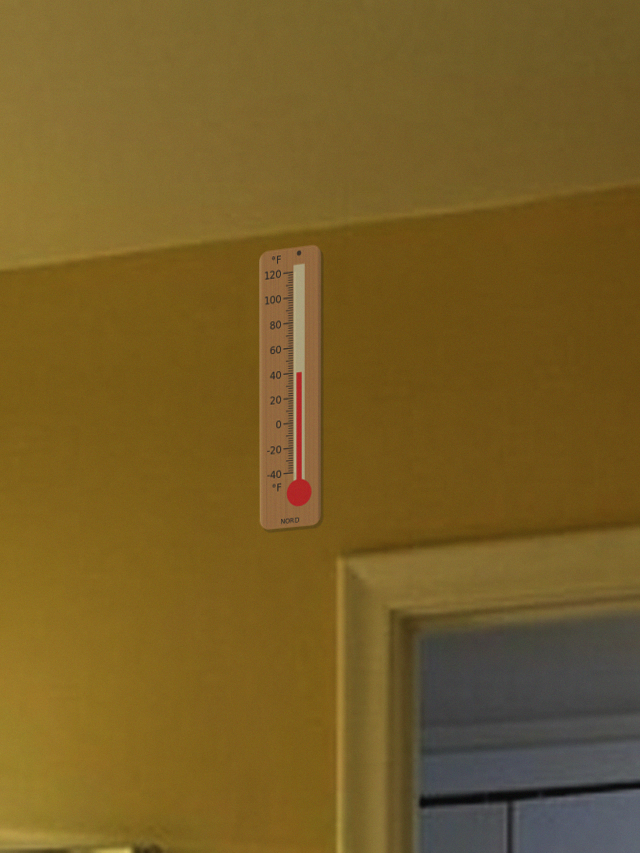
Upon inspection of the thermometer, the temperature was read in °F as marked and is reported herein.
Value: 40 °F
